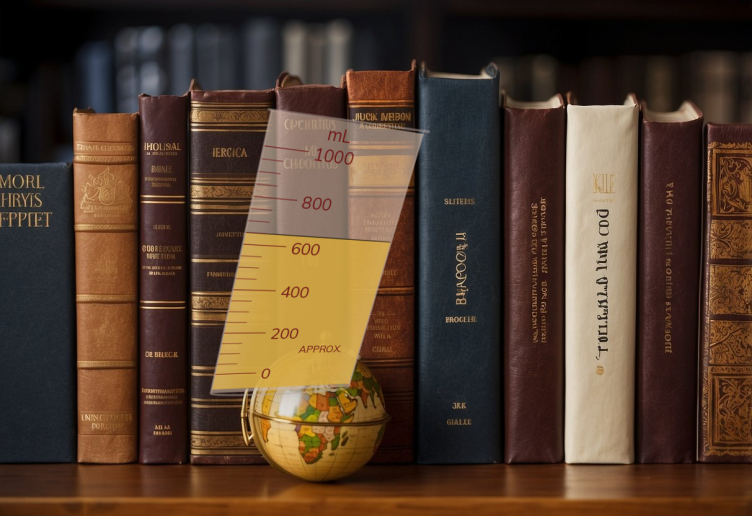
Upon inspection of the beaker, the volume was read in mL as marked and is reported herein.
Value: 650 mL
